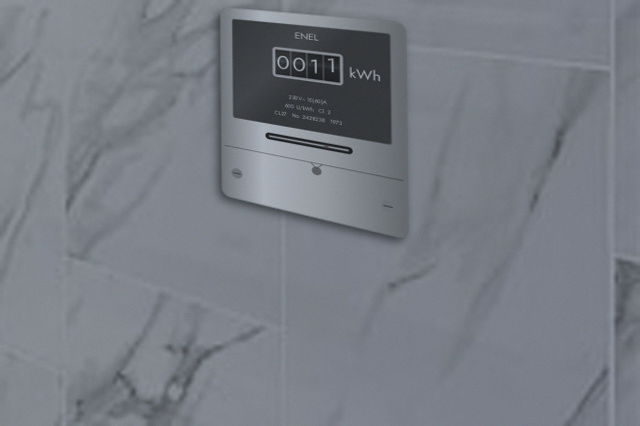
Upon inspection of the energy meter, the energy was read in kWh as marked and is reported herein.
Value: 11 kWh
